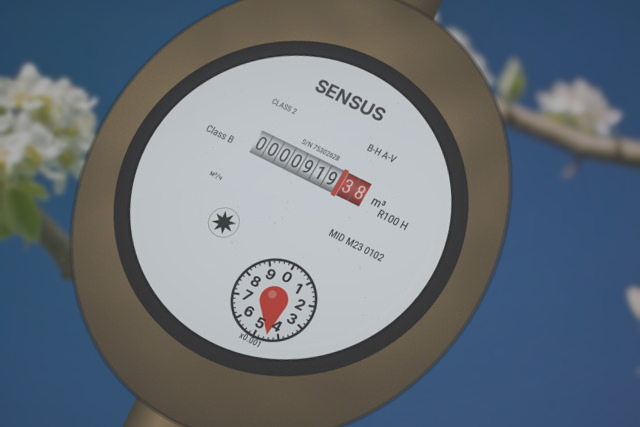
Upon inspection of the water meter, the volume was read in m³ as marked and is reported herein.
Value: 919.384 m³
